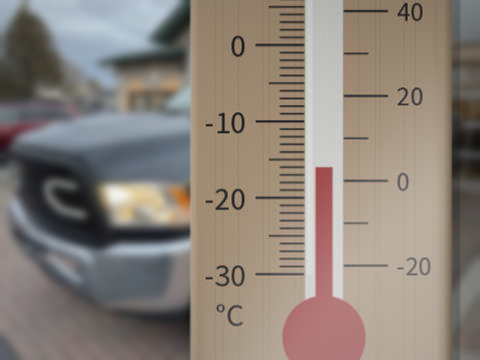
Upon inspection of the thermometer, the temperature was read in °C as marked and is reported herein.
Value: -16 °C
